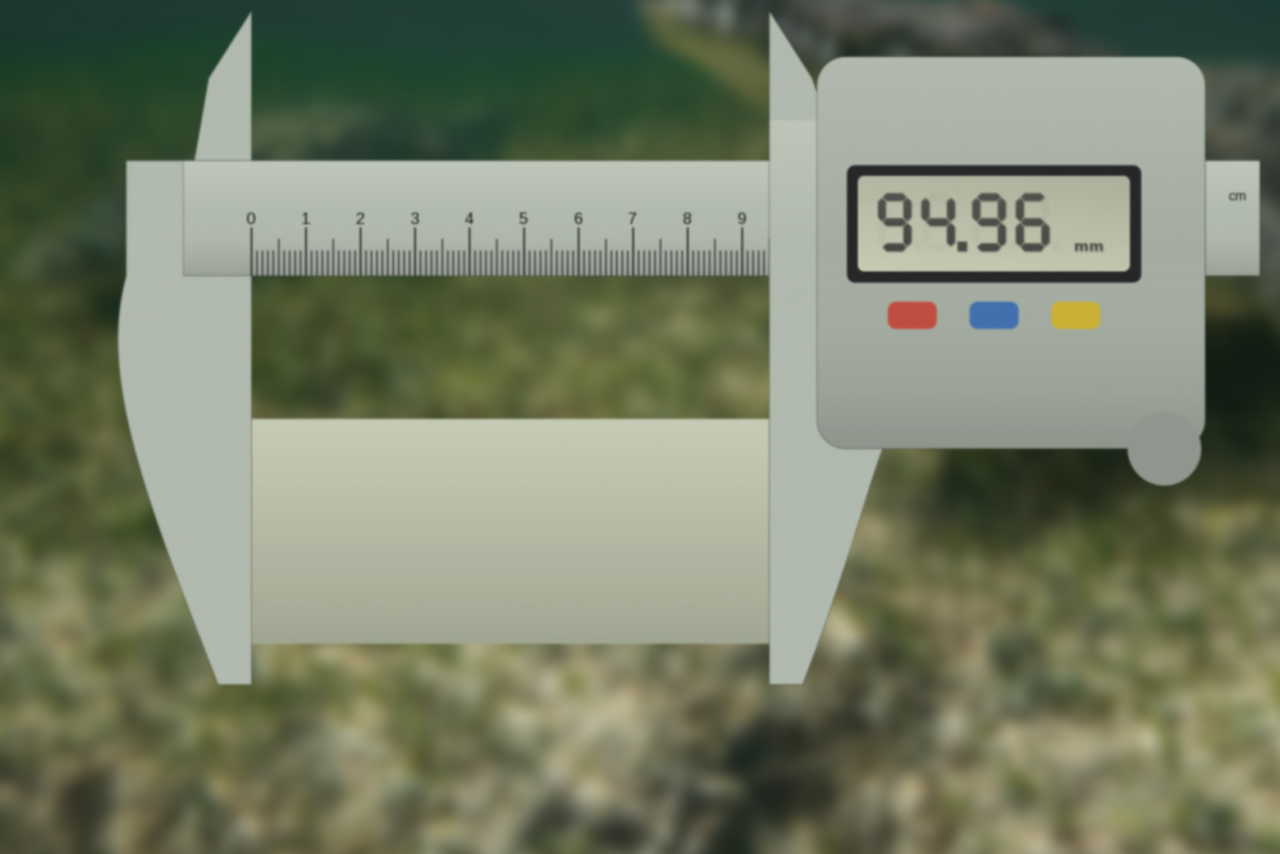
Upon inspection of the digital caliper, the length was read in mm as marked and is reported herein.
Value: 94.96 mm
